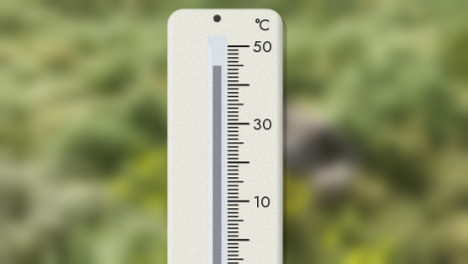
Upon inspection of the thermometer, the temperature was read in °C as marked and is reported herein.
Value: 45 °C
